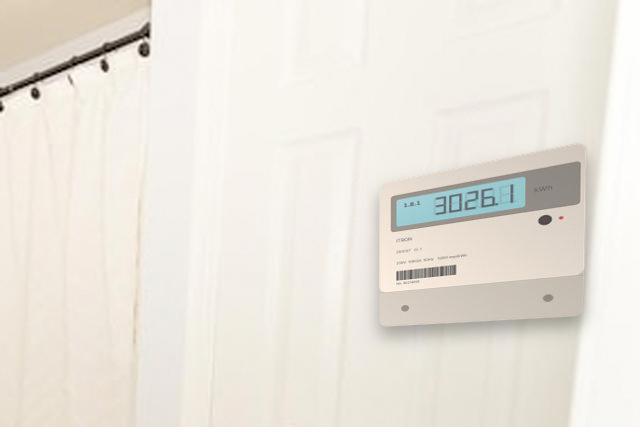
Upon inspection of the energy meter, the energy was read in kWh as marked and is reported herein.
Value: 3026.1 kWh
